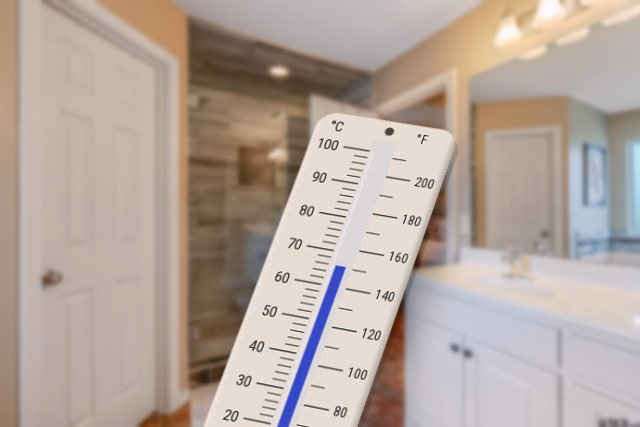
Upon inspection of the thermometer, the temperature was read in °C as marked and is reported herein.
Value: 66 °C
